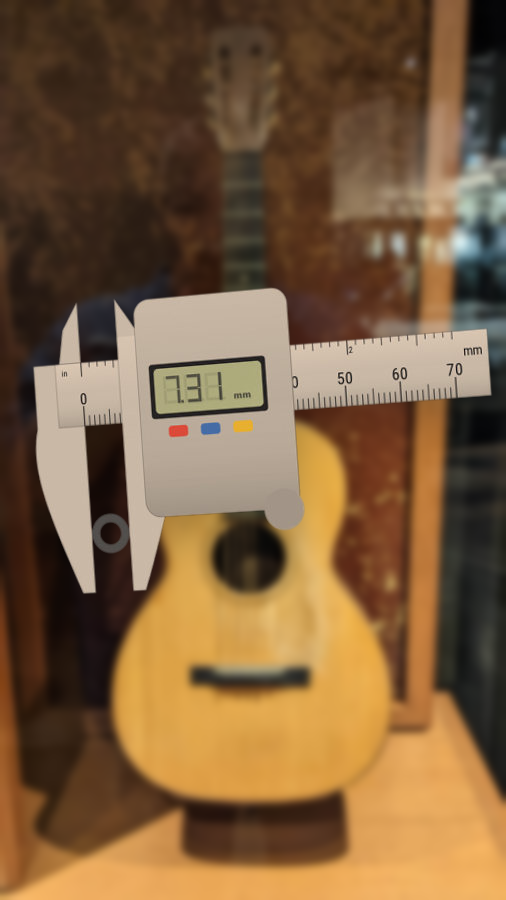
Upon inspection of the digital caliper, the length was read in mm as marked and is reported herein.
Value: 7.31 mm
